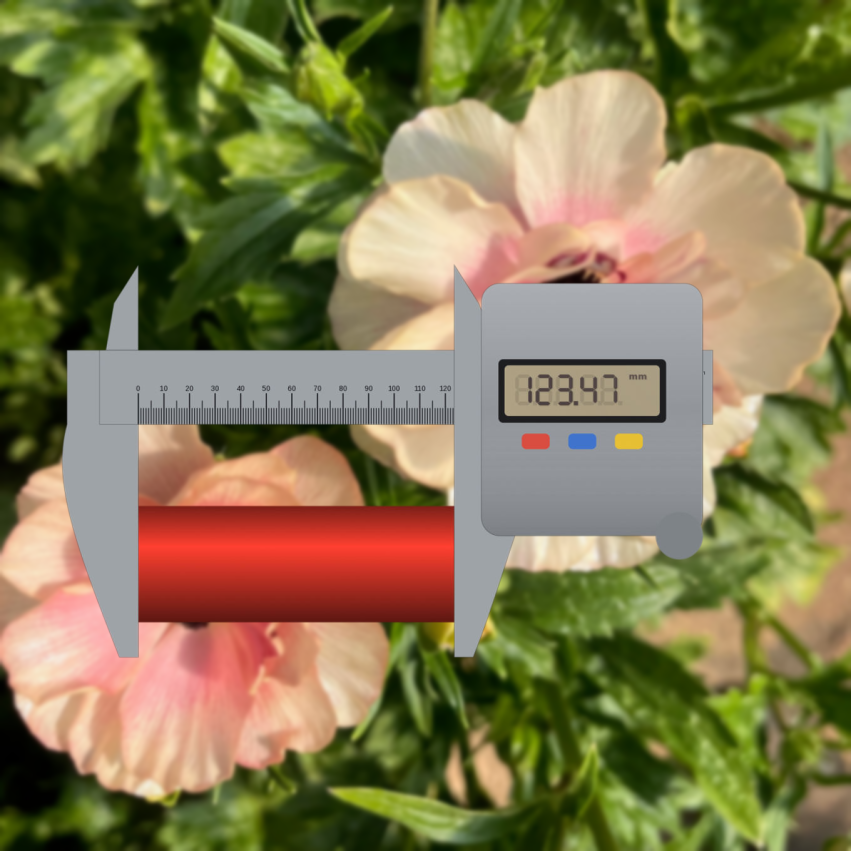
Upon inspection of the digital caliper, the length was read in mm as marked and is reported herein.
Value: 123.47 mm
